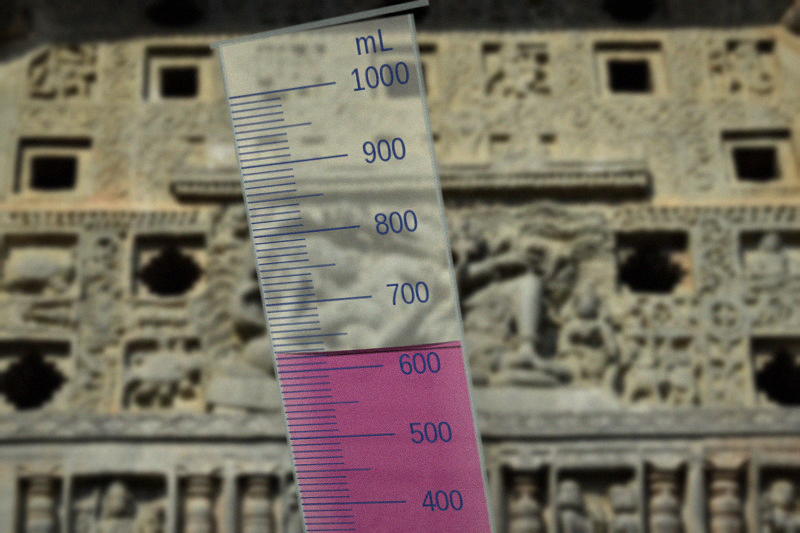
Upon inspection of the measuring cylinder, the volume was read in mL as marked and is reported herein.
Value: 620 mL
